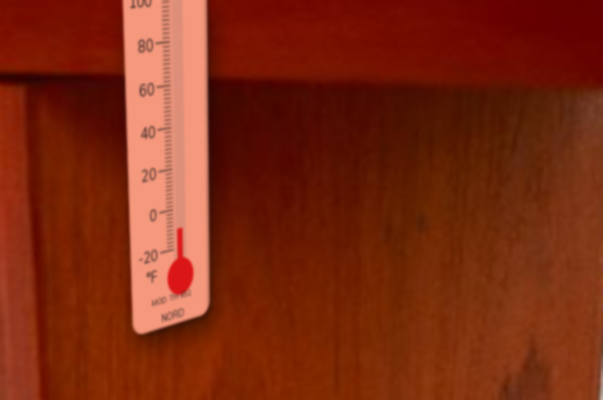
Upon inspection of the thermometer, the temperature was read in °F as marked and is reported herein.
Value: -10 °F
